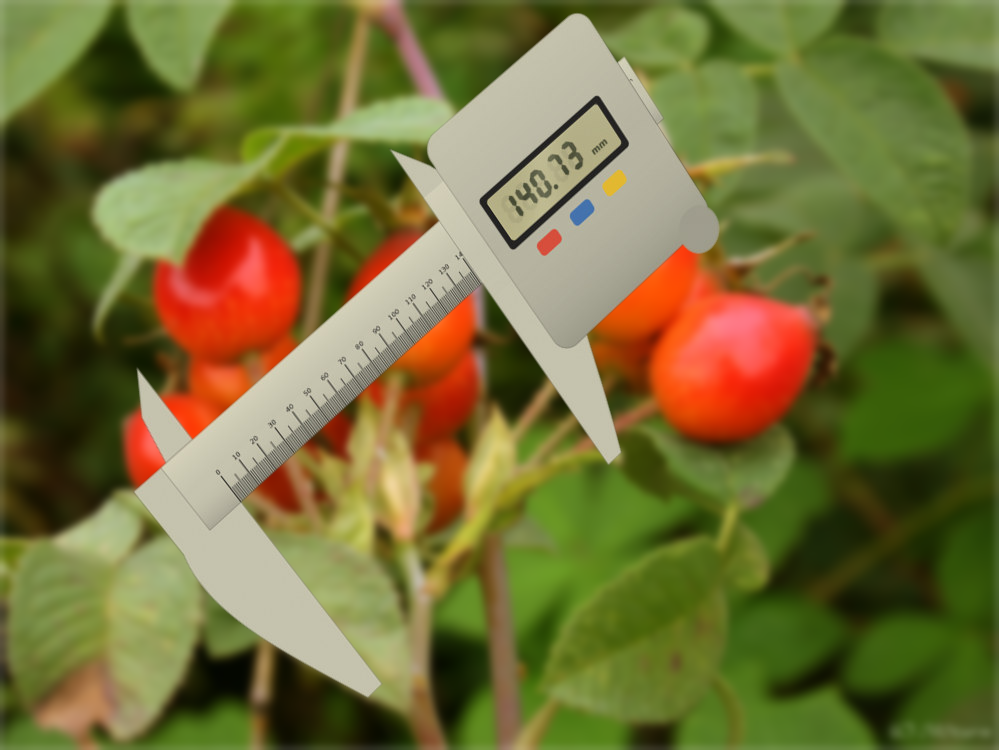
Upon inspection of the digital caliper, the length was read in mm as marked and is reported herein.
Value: 140.73 mm
